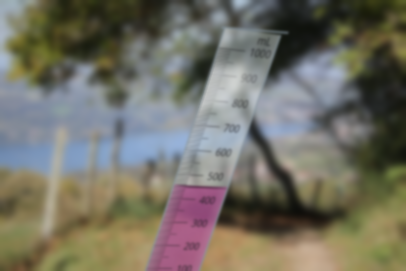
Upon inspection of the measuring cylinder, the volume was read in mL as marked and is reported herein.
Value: 450 mL
